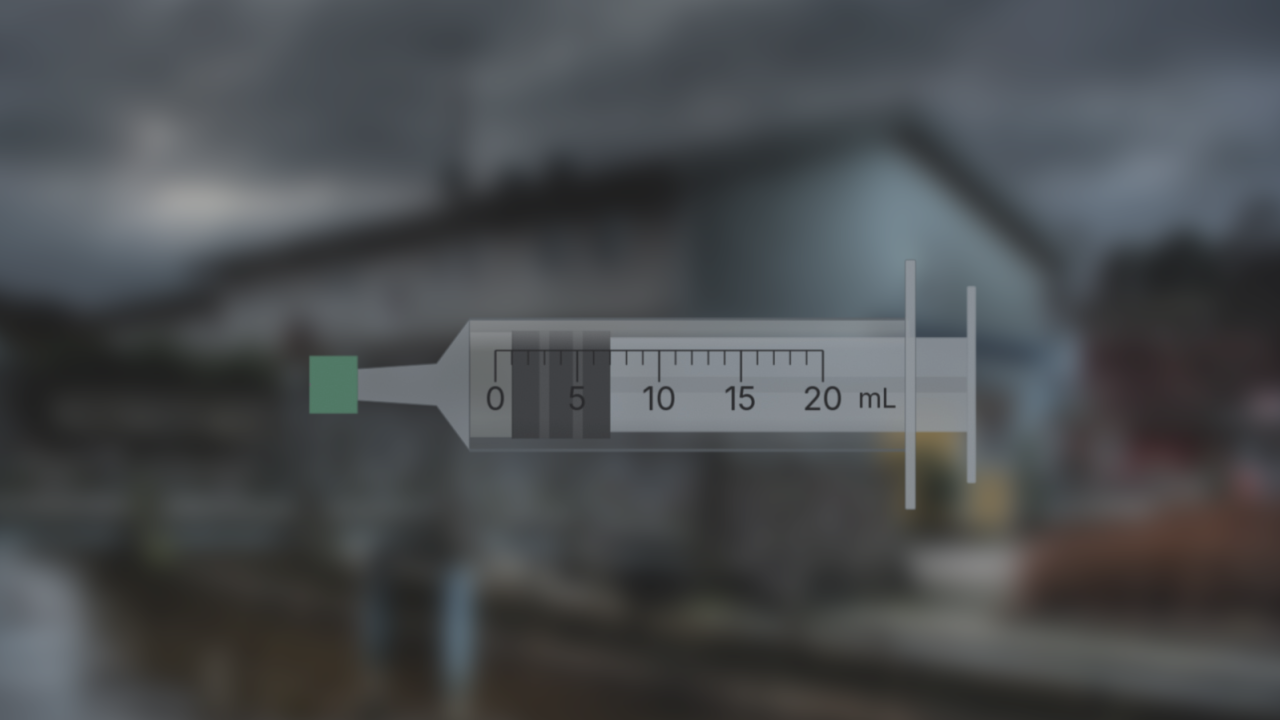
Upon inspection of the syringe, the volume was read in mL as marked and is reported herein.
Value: 1 mL
